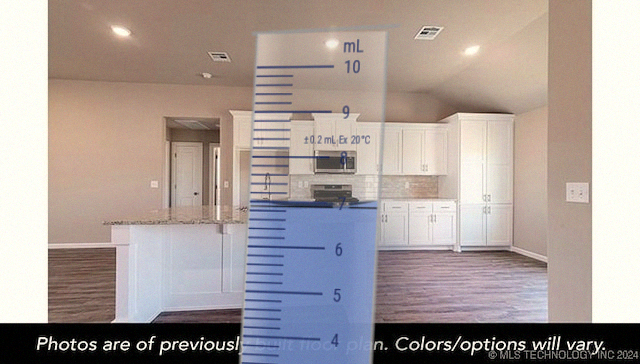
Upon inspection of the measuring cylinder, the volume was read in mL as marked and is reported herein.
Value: 6.9 mL
